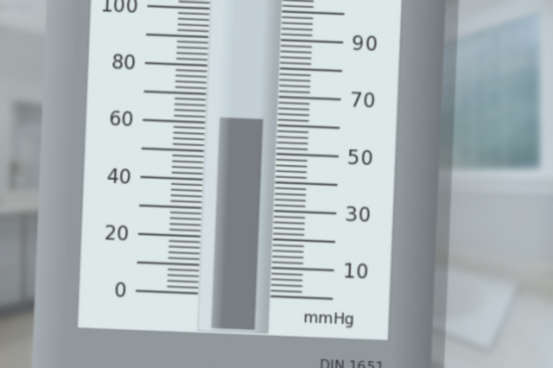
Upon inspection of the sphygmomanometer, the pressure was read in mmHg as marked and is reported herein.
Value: 62 mmHg
